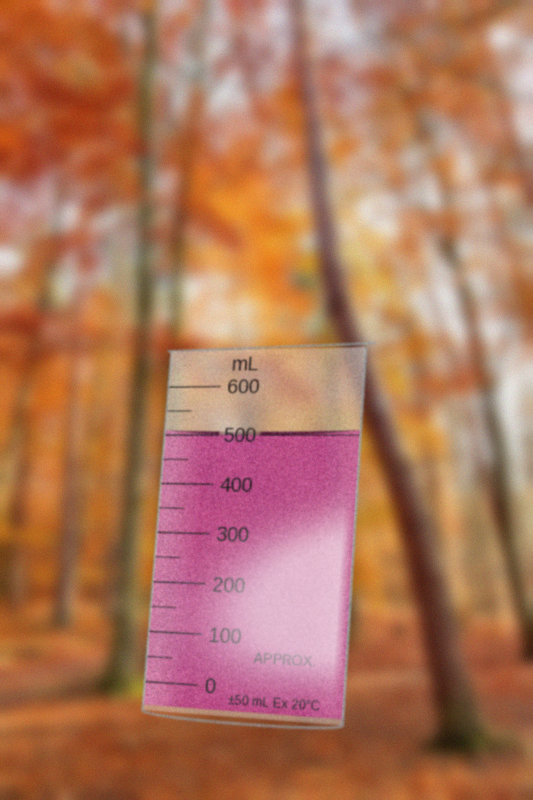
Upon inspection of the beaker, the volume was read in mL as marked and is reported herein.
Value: 500 mL
